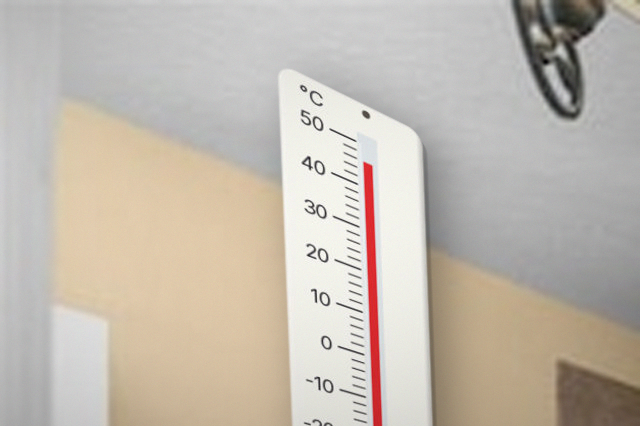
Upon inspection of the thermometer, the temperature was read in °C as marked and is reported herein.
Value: 46 °C
